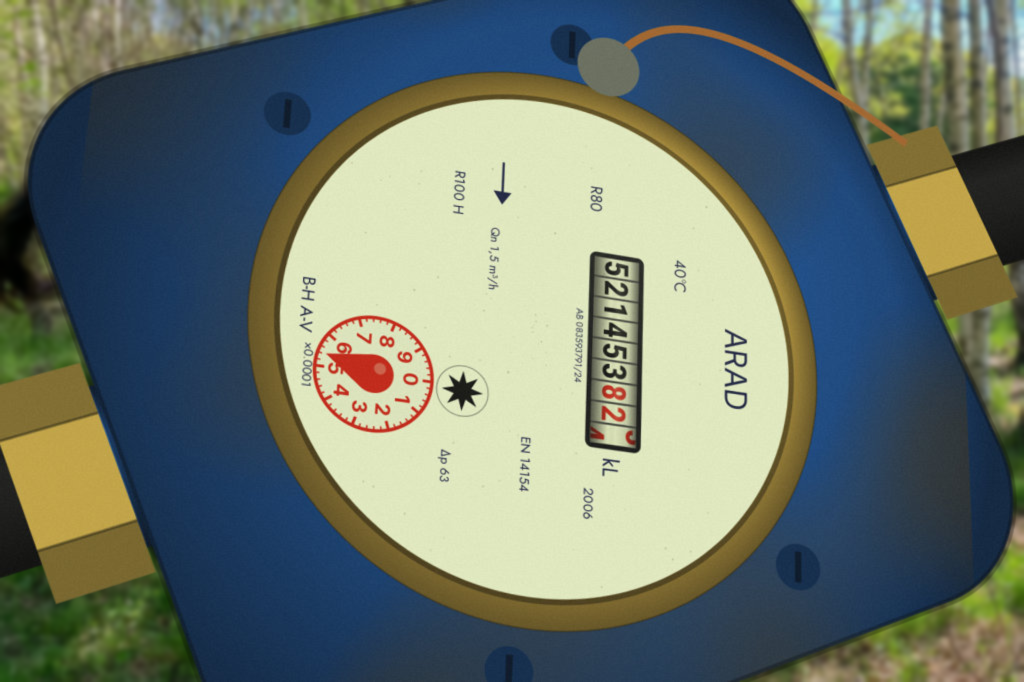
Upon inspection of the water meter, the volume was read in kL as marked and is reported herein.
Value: 521453.8235 kL
